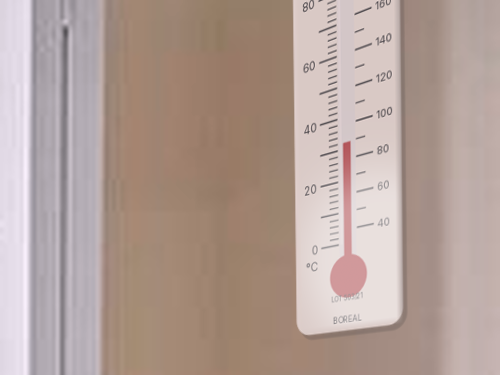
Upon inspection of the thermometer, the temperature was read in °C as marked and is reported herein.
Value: 32 °C
